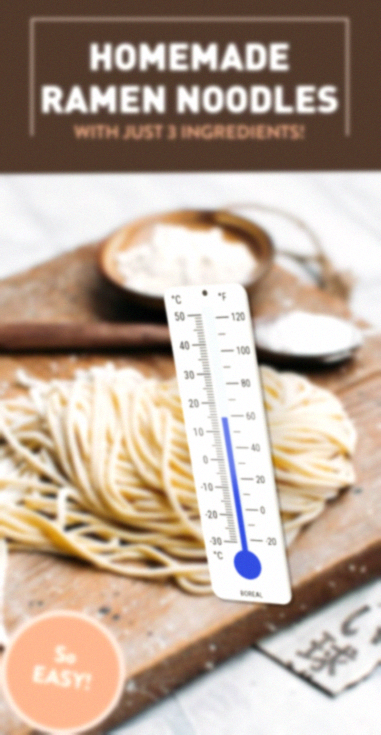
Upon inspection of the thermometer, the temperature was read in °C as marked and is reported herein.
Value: 15 °C
